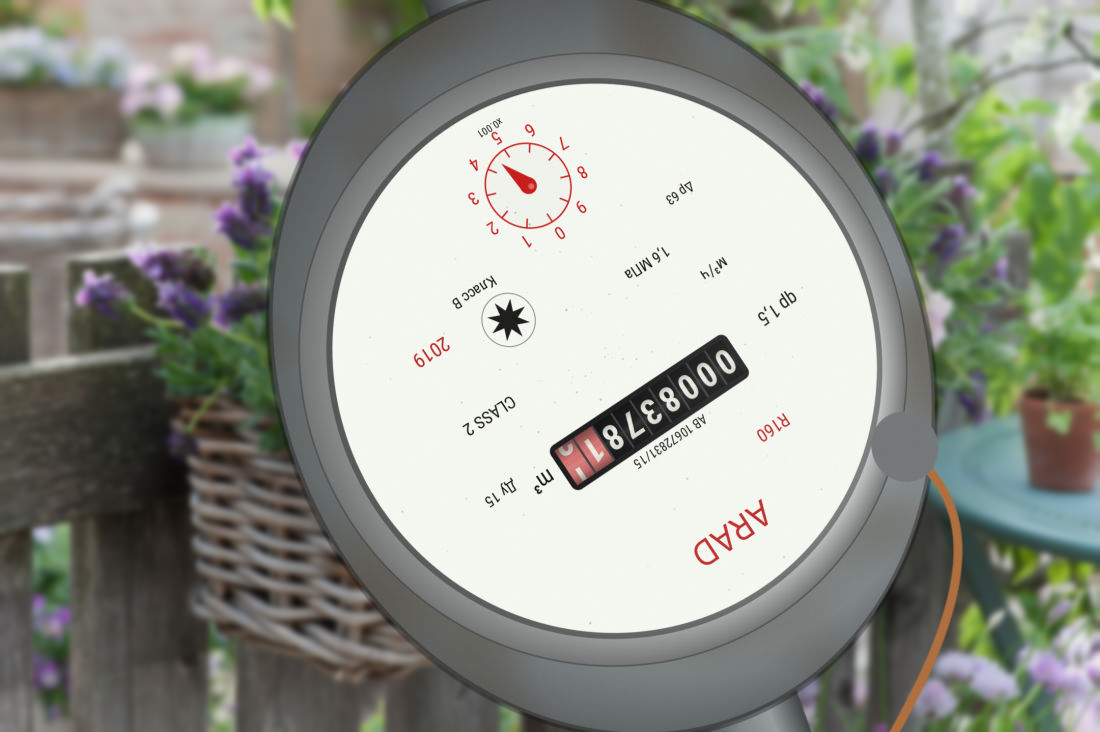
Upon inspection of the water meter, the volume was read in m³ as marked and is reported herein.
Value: 8378.114 m³
